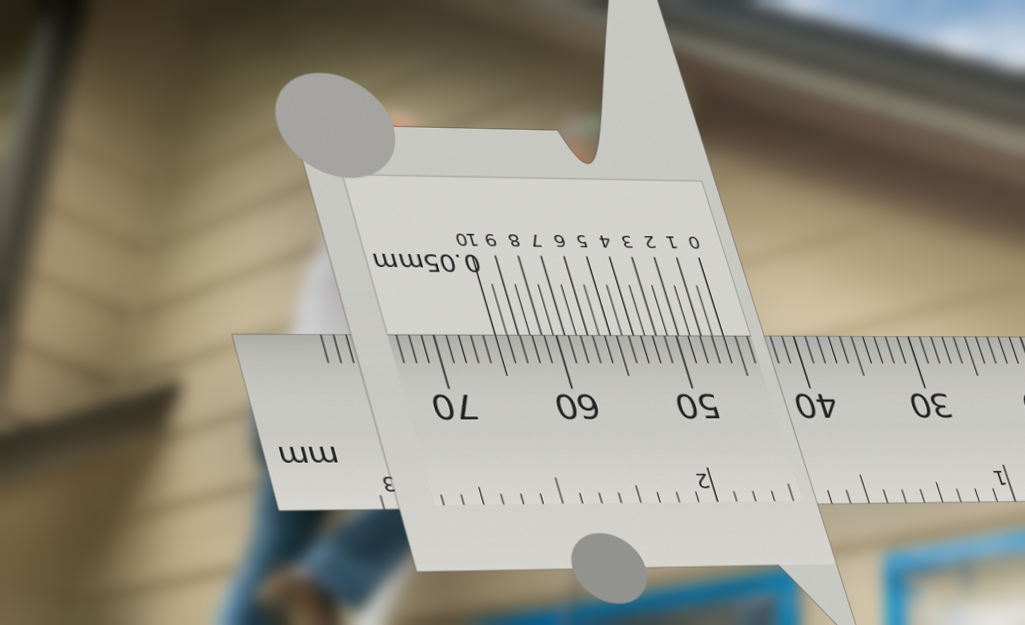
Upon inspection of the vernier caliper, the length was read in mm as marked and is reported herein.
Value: 46.0 mm
